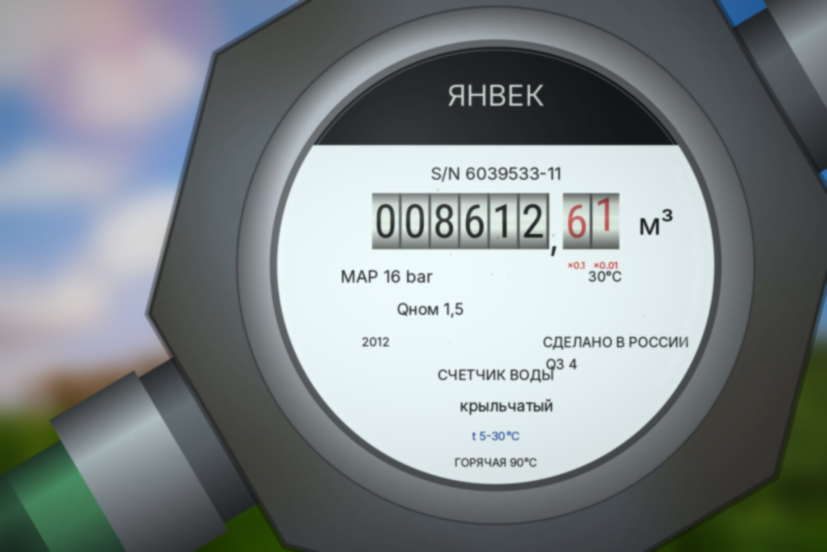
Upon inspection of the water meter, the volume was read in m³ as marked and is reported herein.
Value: 8612.61 m³
